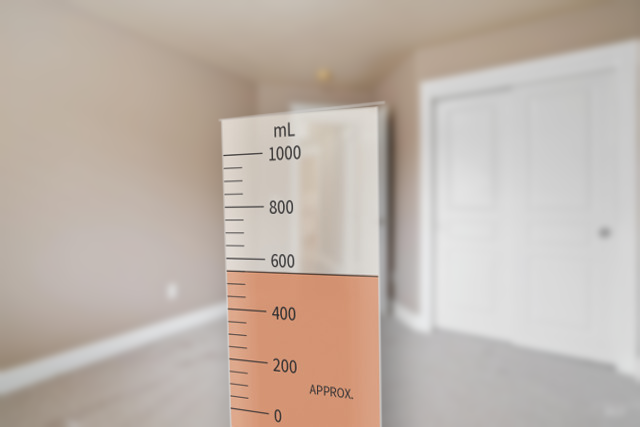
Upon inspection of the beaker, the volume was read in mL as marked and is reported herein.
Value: 550 mL
